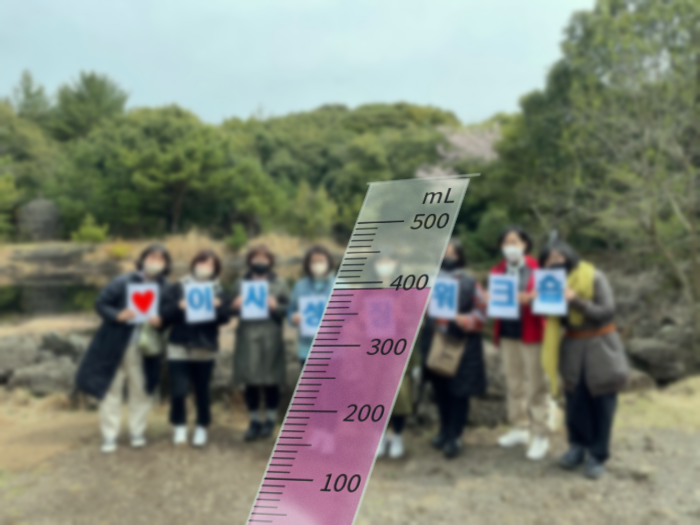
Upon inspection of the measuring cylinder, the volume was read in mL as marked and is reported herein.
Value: 390 mL
